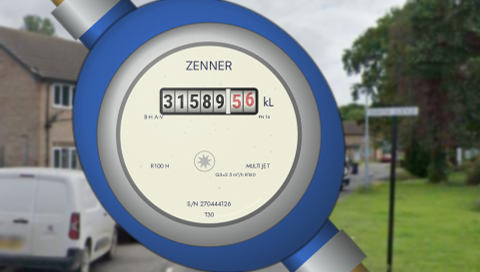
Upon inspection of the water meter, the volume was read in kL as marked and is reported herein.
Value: 31589.56 kL
